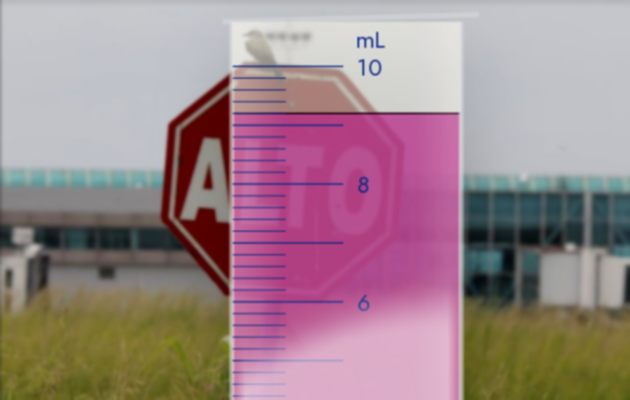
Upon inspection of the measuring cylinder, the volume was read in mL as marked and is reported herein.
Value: 9.2 mL
